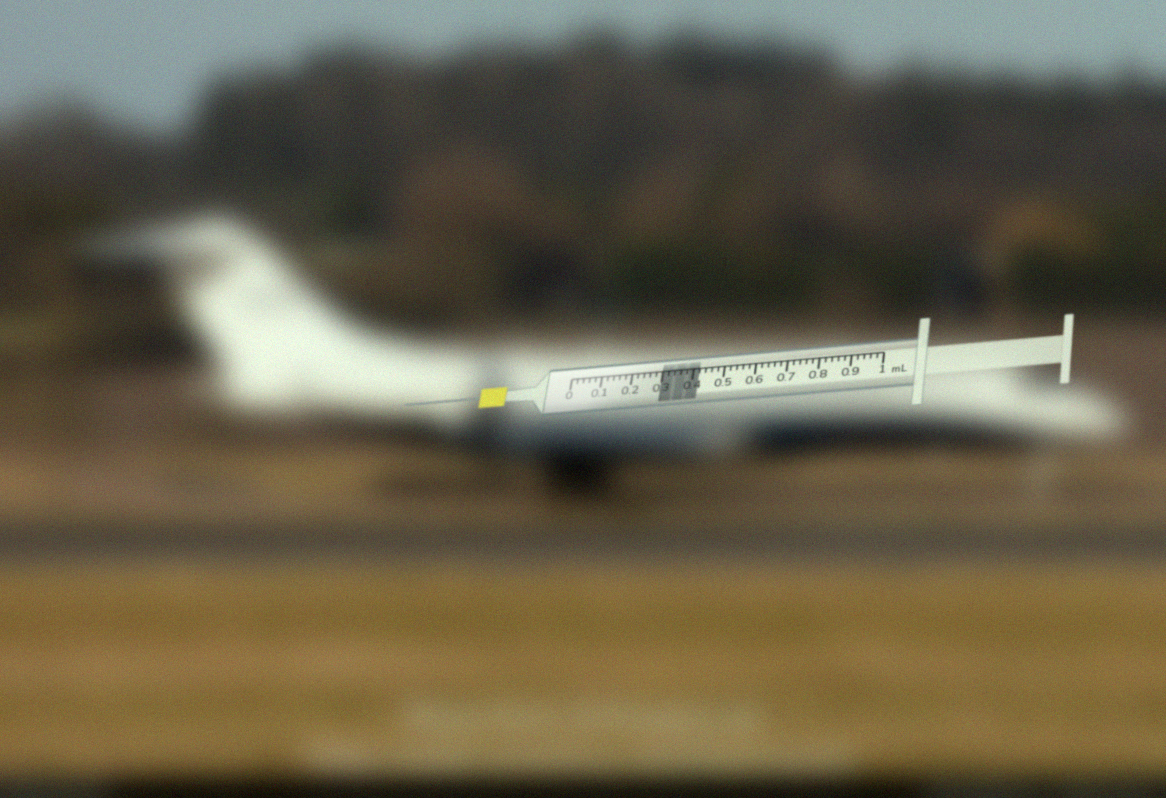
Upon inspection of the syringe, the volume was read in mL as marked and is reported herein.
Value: 0.3 mL
